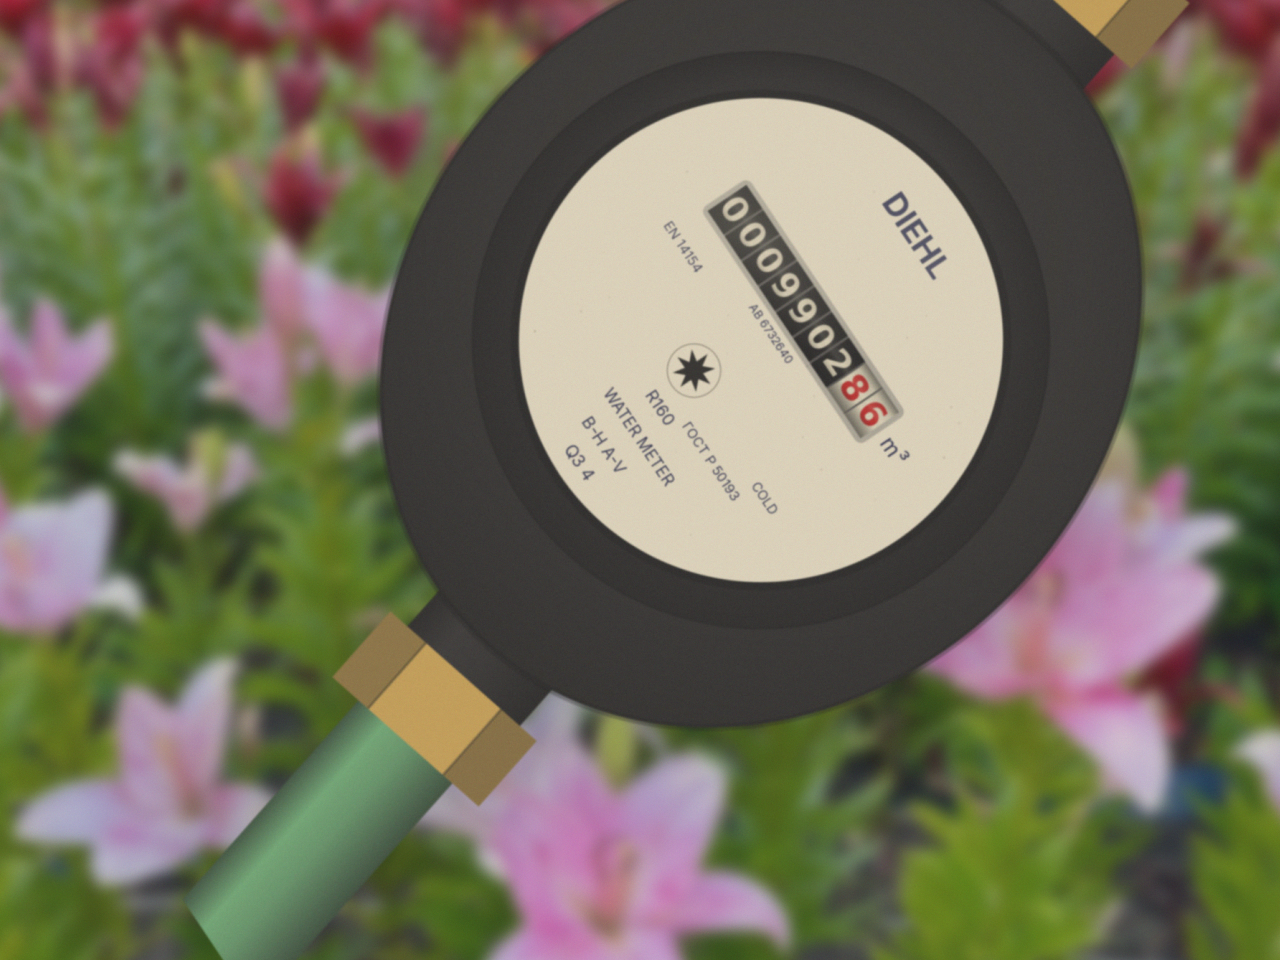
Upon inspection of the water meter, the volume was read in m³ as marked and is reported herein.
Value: 9902.86 m³
